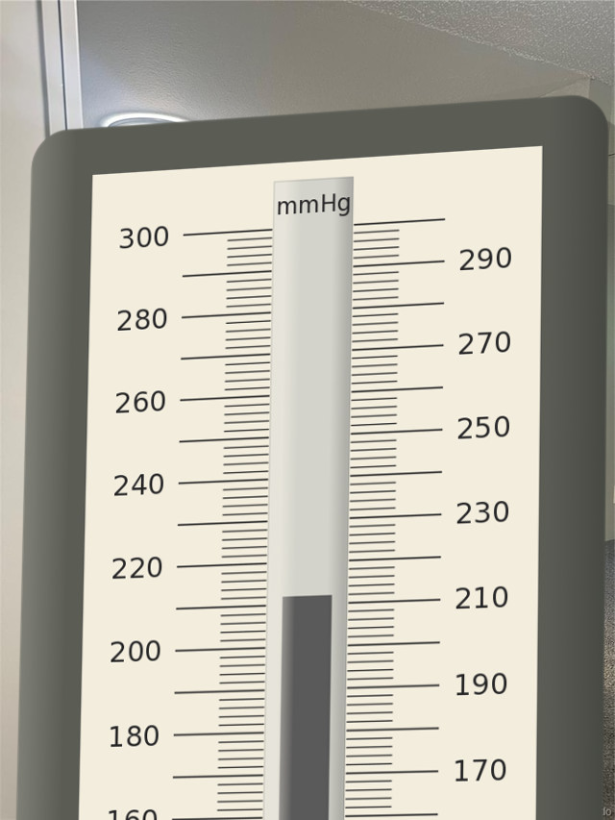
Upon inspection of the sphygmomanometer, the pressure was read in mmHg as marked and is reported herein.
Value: 212 mmHg
